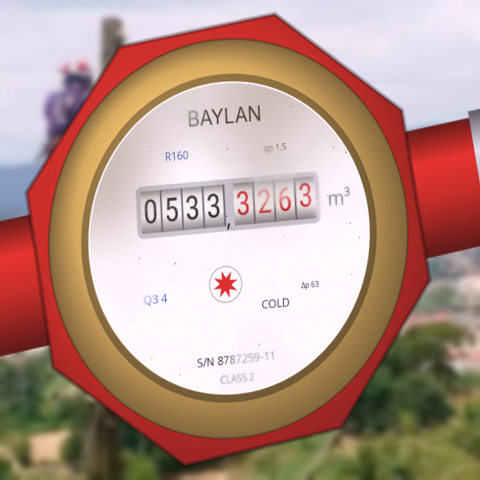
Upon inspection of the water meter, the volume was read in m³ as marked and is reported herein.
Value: 533.3263 m³
